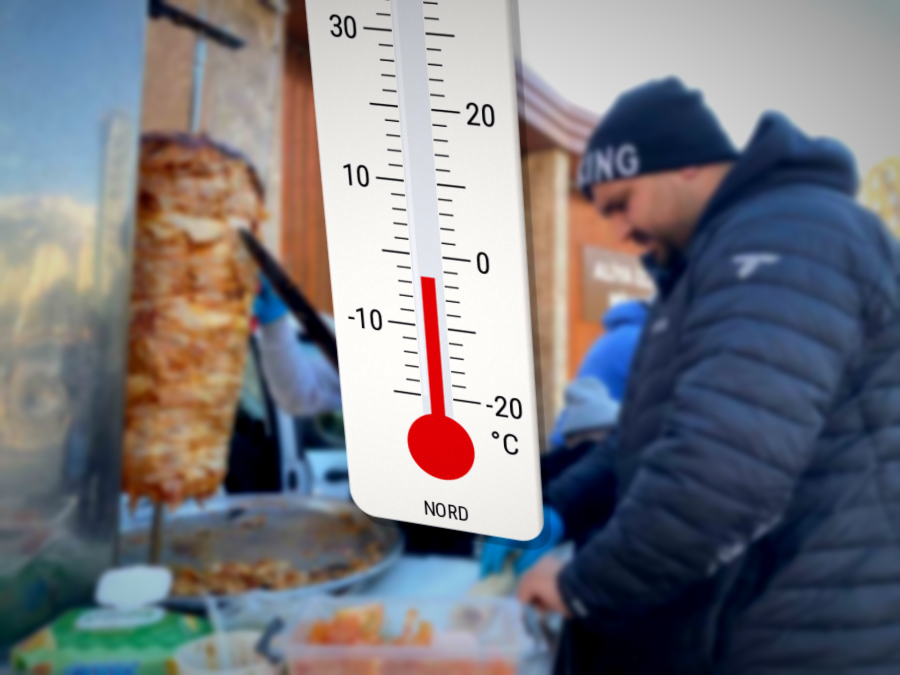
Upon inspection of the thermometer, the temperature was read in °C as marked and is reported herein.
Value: -3 °C
